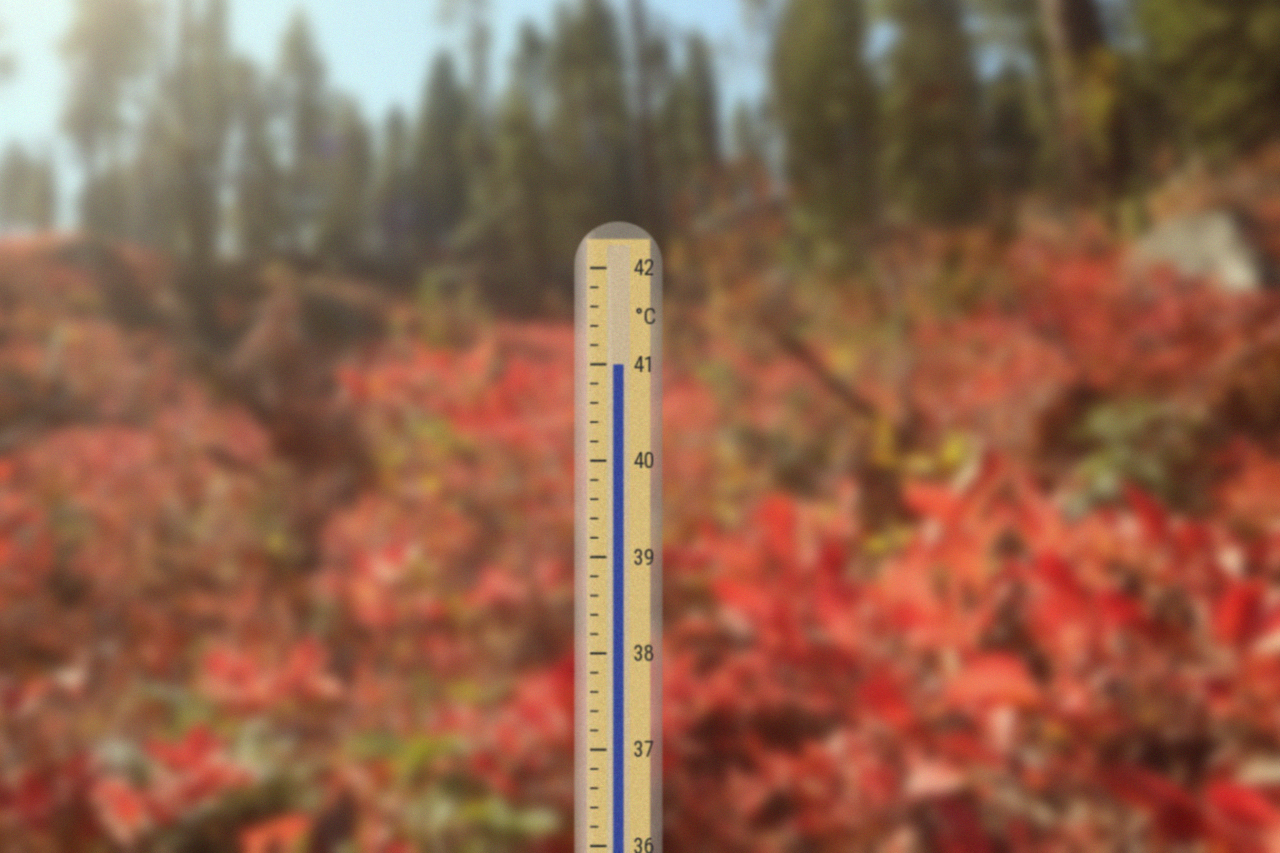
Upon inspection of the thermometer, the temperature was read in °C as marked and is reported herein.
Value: 41 °C
